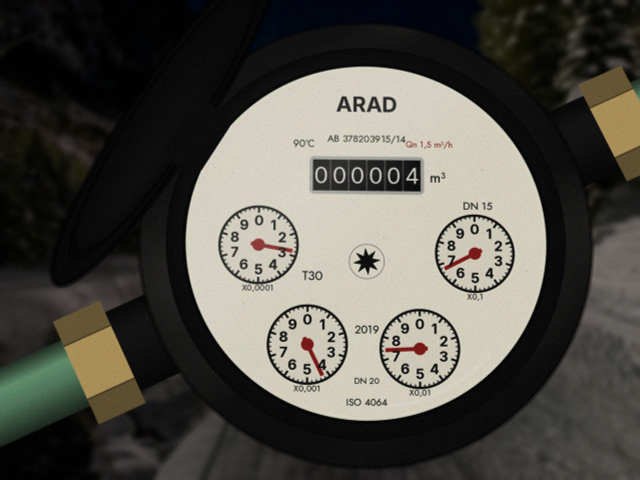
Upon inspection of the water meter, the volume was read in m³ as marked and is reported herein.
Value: 4.6742 m³
